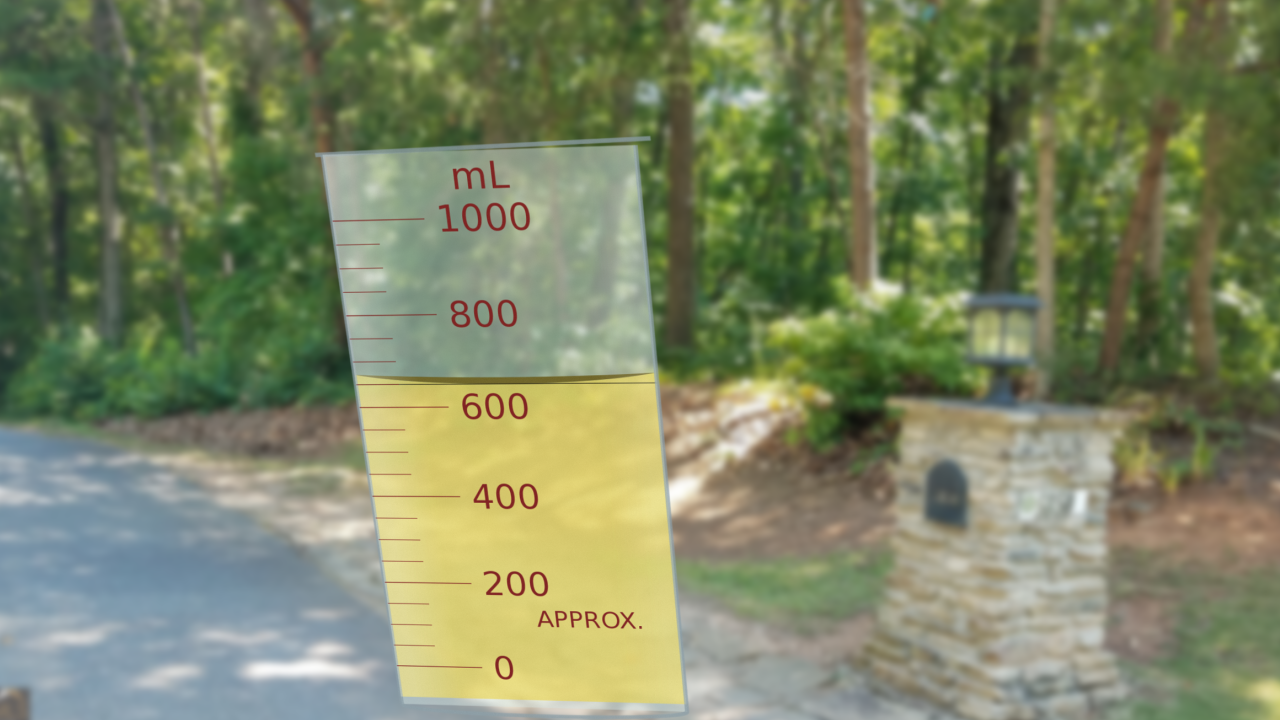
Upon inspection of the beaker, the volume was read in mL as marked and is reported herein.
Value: 650 mL
